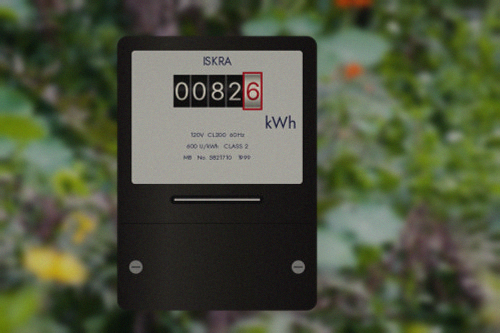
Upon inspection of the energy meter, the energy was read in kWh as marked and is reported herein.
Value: 82.6 kWh
